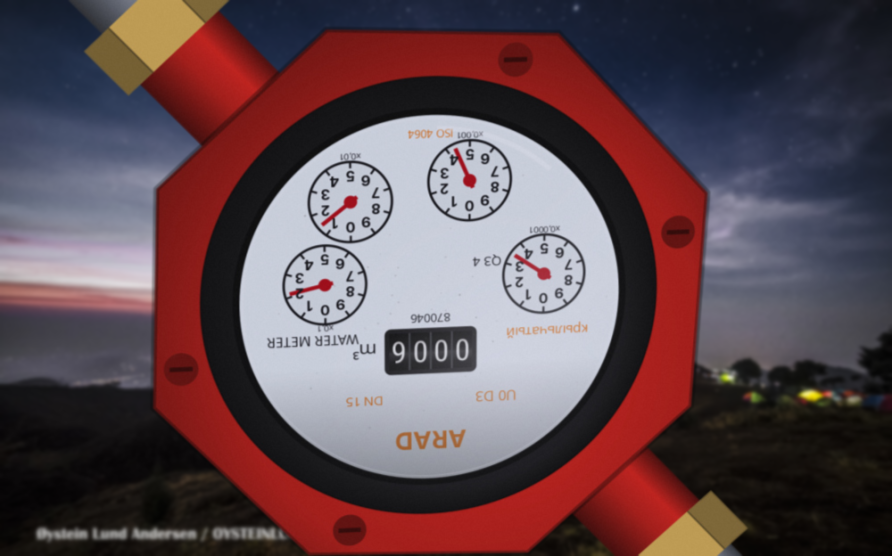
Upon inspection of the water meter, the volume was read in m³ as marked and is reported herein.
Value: 6.2143 m³
